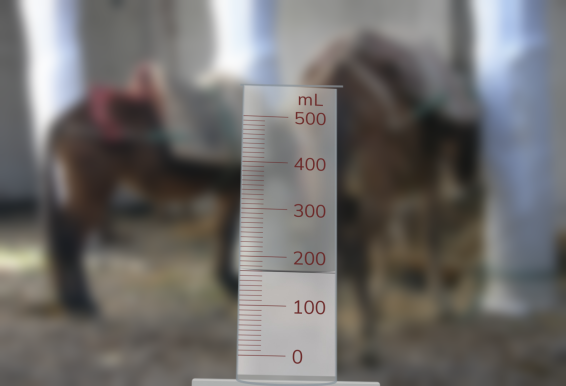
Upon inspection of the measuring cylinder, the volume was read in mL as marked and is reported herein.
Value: 170 mL
